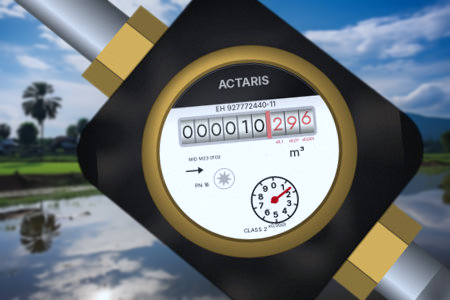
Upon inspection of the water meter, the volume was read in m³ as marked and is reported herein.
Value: 10.2961 m³
